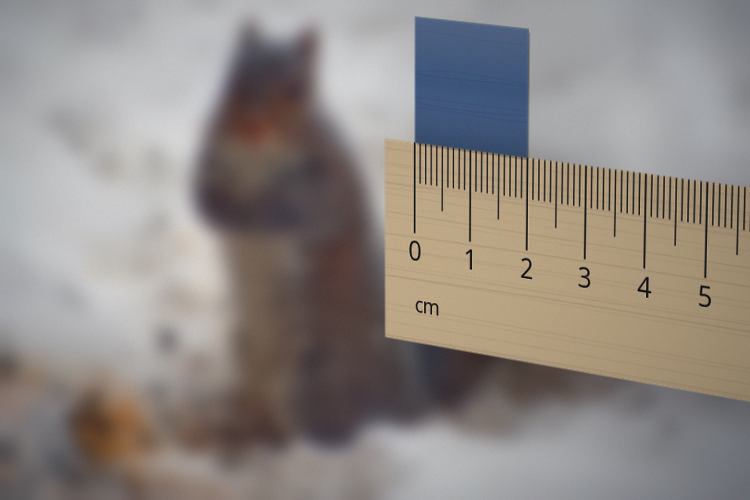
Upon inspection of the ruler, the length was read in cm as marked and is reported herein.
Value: 2 cm
